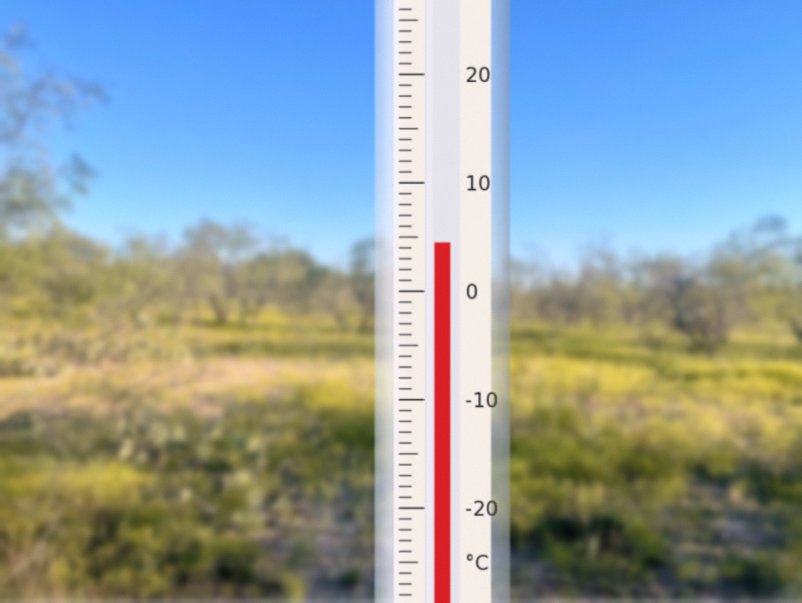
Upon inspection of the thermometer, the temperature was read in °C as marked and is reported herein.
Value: 4.5 °C
